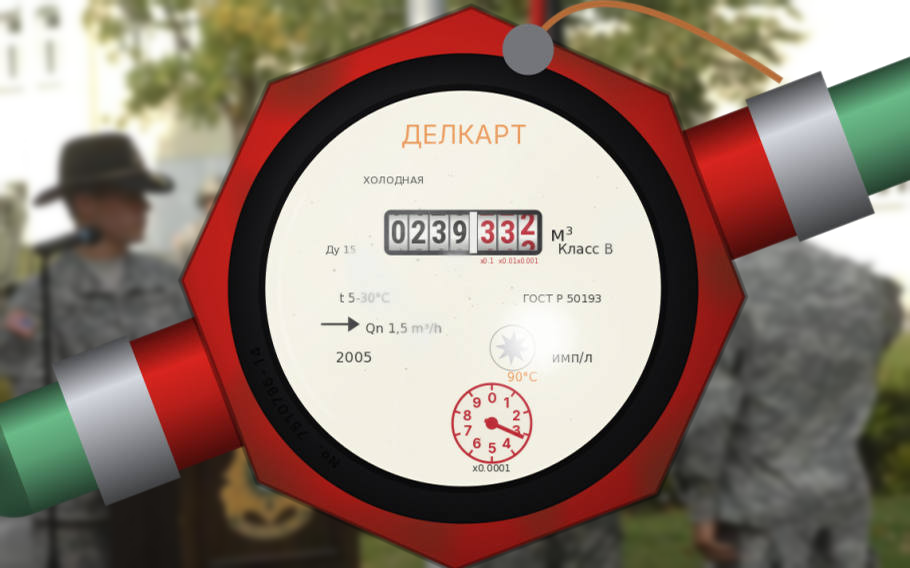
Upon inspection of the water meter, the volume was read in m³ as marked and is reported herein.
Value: 239.3323 m³
